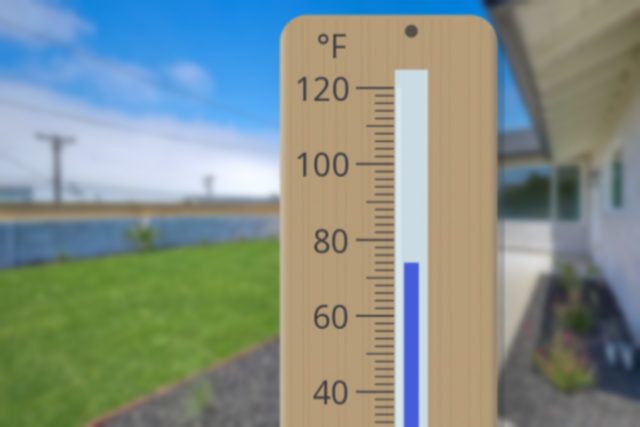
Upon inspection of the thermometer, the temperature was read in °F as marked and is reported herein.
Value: 74 °F
